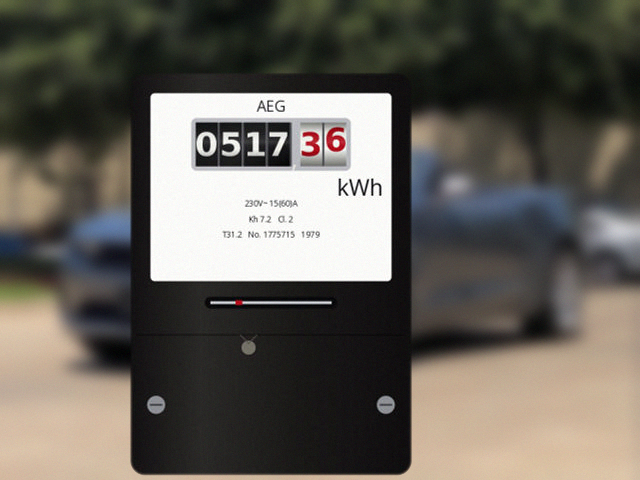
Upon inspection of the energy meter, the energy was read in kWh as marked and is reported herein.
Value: 517.36 kWh
